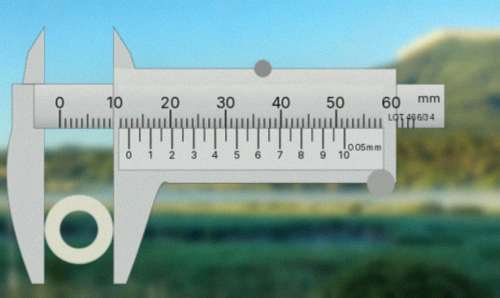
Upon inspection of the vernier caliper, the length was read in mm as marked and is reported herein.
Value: 12.5 mm
